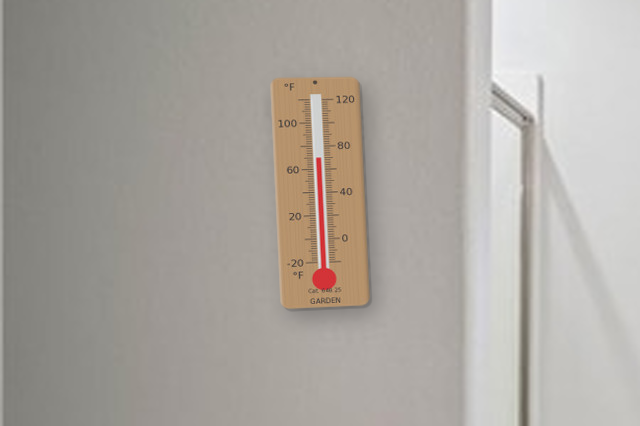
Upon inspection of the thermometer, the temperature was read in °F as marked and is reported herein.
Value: 70 °F
